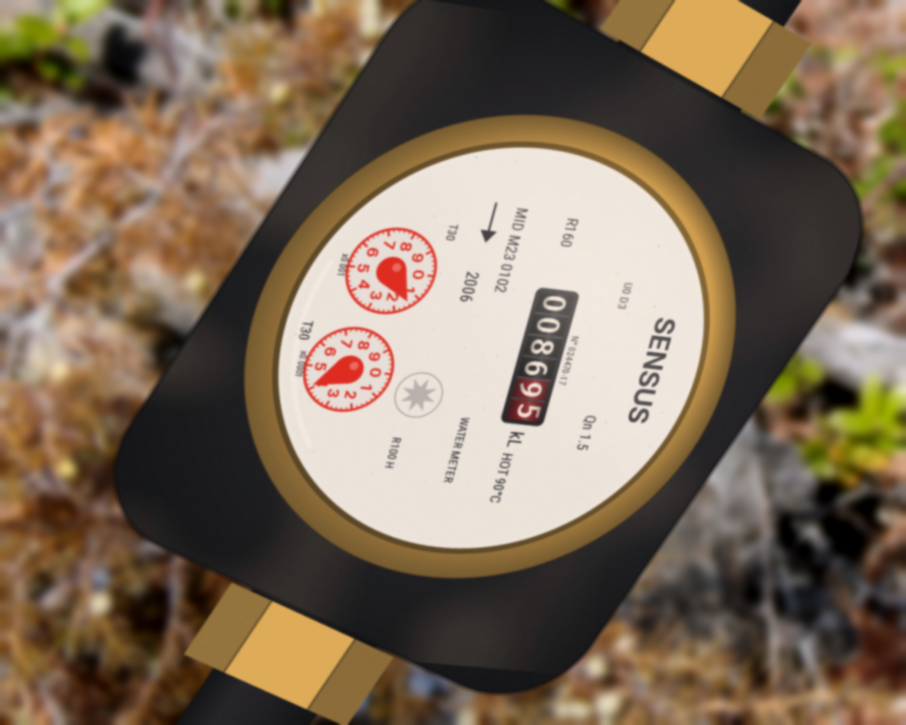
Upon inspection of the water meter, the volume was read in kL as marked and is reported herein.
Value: 86.9514 kL
